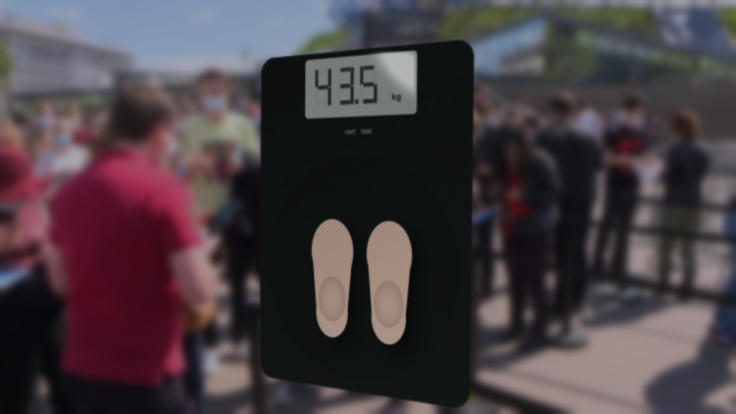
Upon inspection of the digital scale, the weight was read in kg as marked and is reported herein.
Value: 43.5 kg
